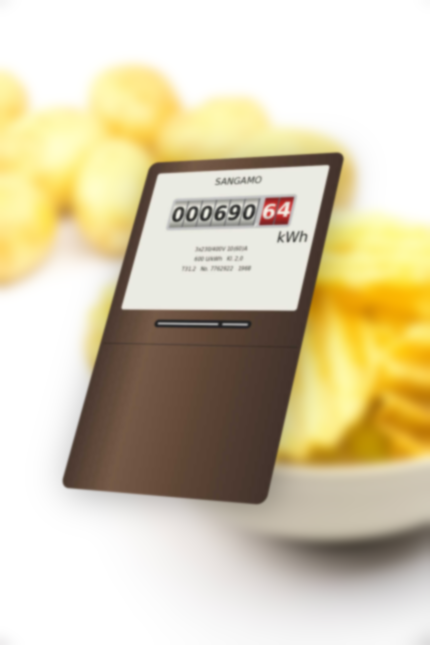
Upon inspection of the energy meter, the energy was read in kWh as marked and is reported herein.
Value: 690.64 kWh
